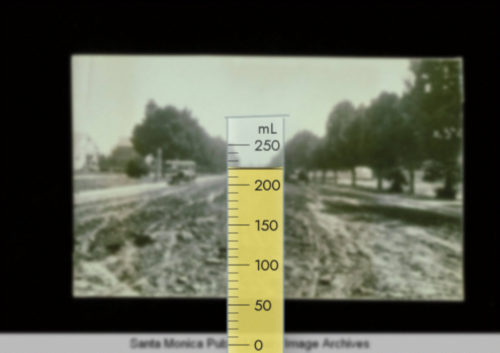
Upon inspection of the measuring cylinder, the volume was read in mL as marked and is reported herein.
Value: 220 mL
